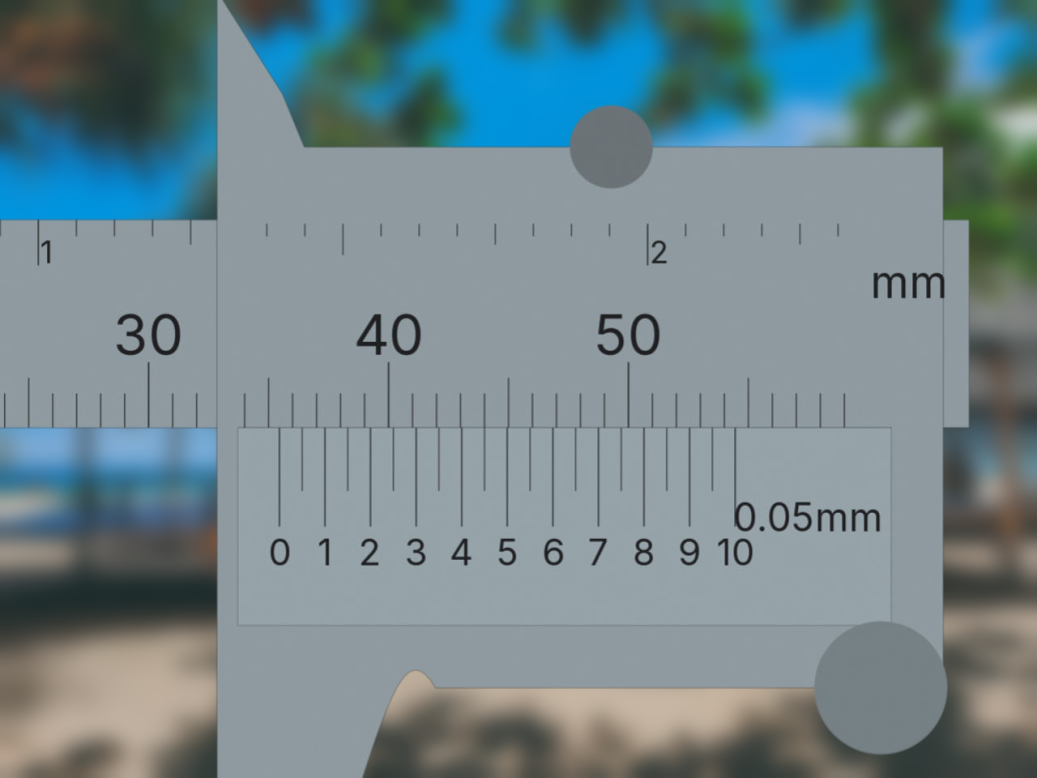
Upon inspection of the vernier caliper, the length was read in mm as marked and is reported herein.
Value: 35.45 mm
